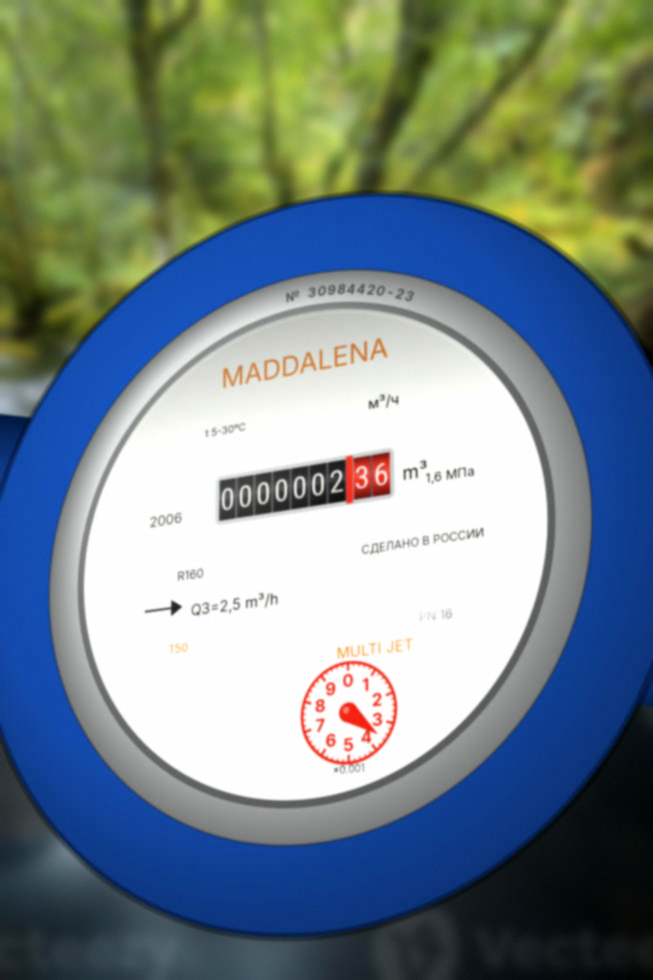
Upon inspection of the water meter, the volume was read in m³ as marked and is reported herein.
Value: 2.363 m³
